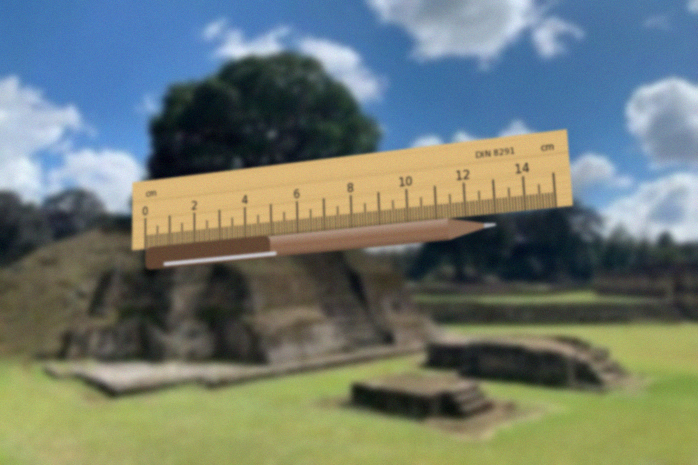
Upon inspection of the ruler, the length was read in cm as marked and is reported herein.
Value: 13 cm
